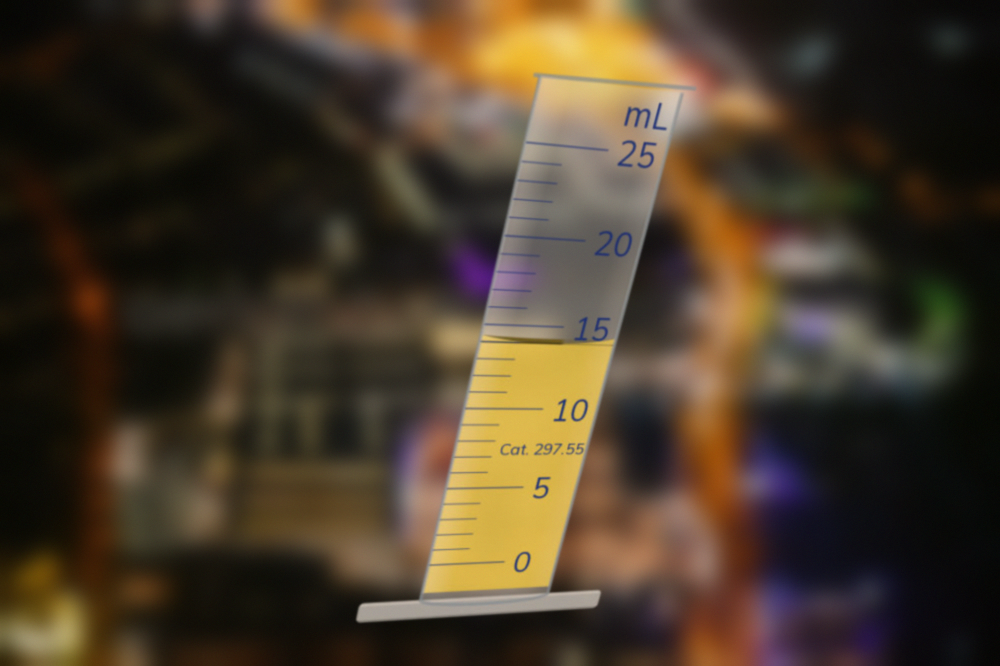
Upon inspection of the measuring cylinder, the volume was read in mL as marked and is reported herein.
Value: 14 mL
